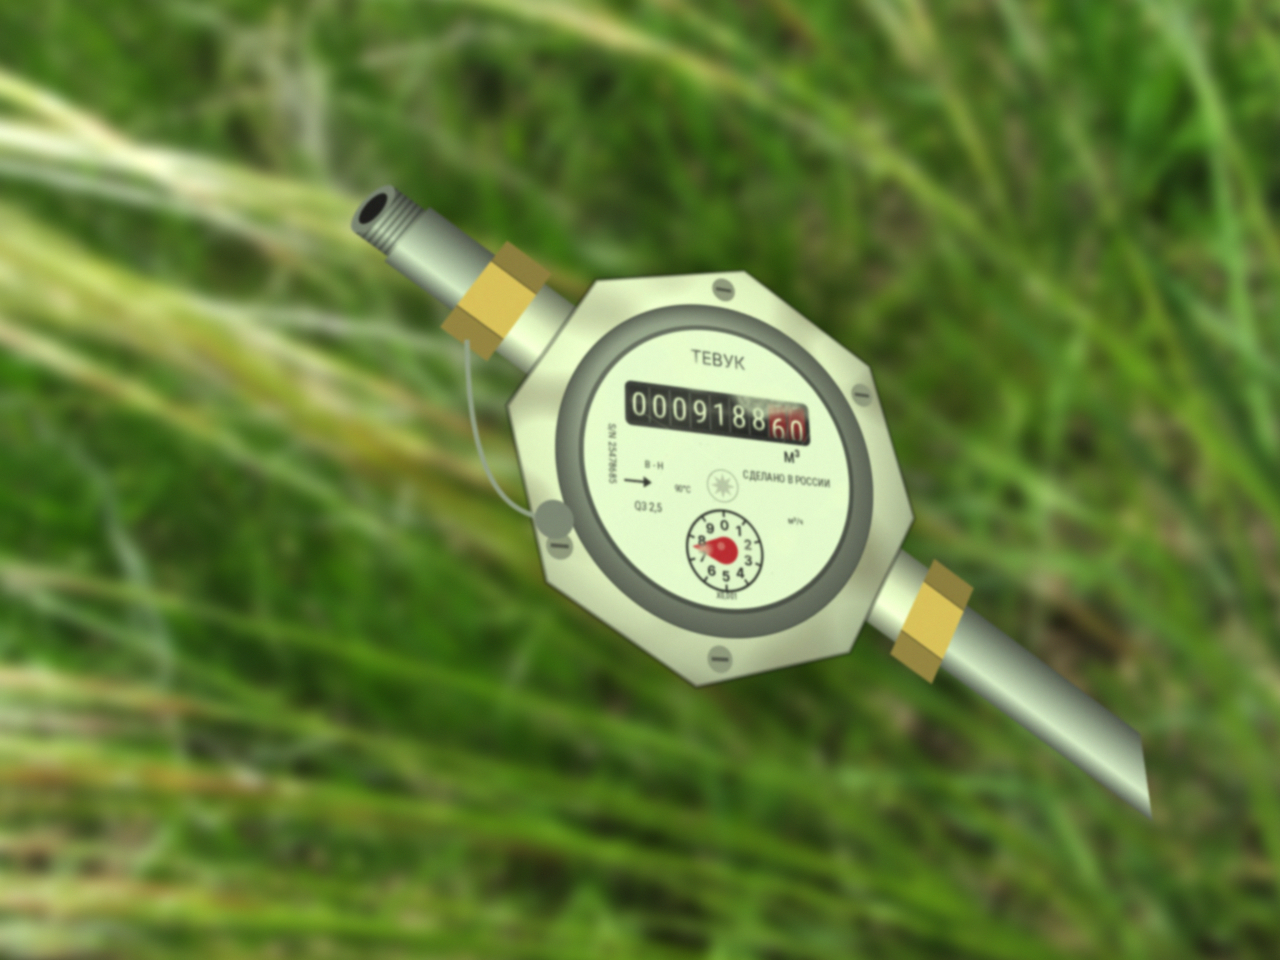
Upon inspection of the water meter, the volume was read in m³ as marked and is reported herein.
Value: 9188.597 m³
